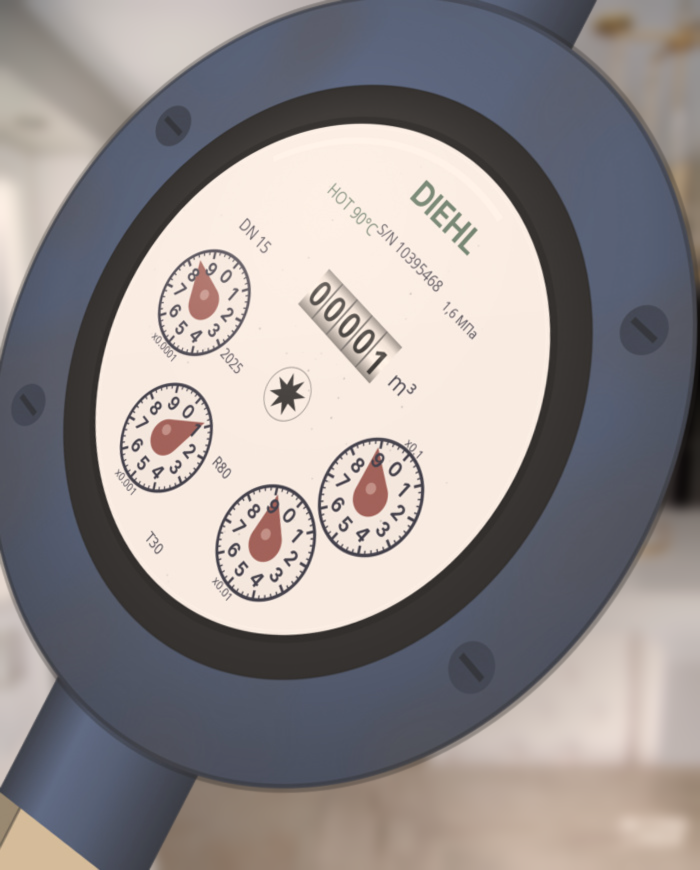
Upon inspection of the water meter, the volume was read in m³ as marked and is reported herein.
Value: 0.8908 m³
